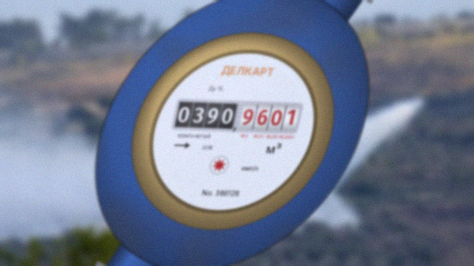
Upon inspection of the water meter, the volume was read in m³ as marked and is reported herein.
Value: 390.9601 m³
